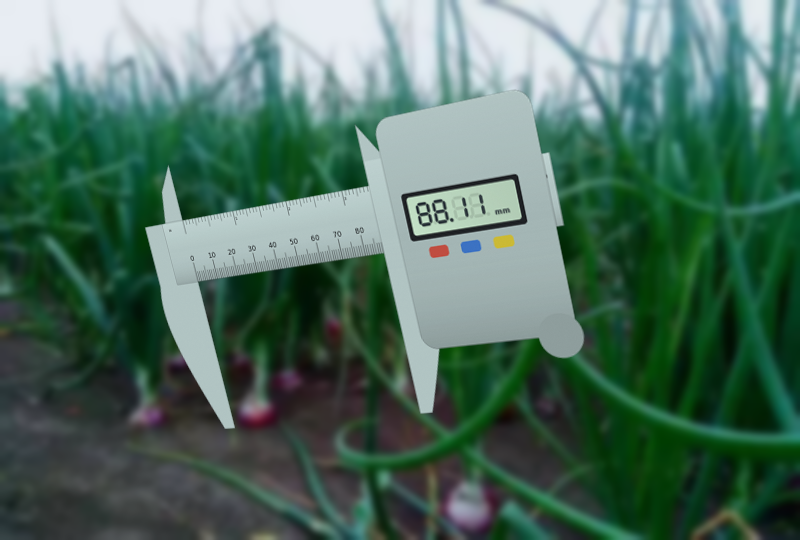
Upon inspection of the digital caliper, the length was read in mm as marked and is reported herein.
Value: 88.11 mm
